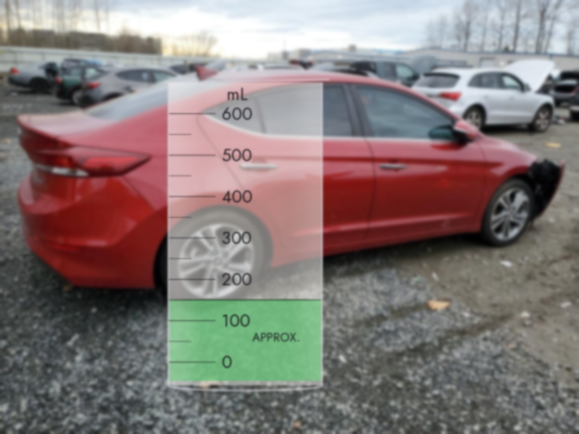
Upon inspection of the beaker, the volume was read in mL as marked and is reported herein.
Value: 150 mL
